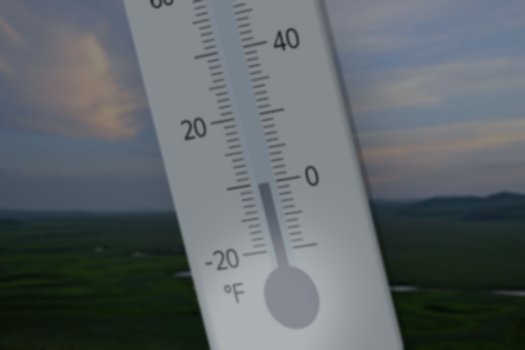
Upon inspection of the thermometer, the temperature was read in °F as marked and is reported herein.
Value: 0 °F
